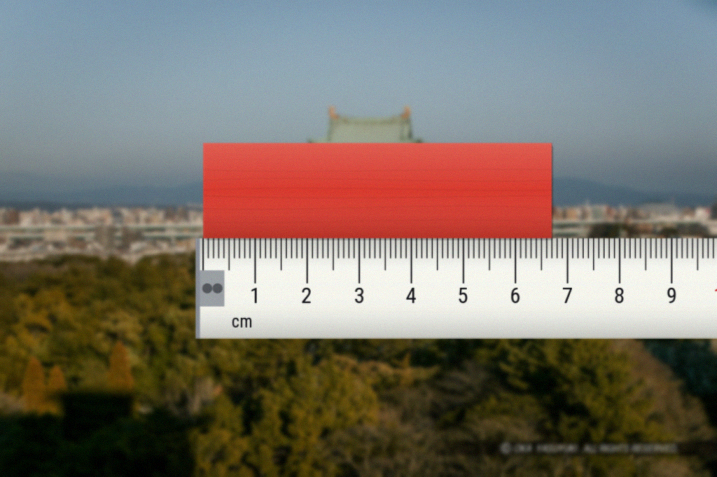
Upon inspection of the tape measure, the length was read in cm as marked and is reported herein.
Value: 6.7 cm
